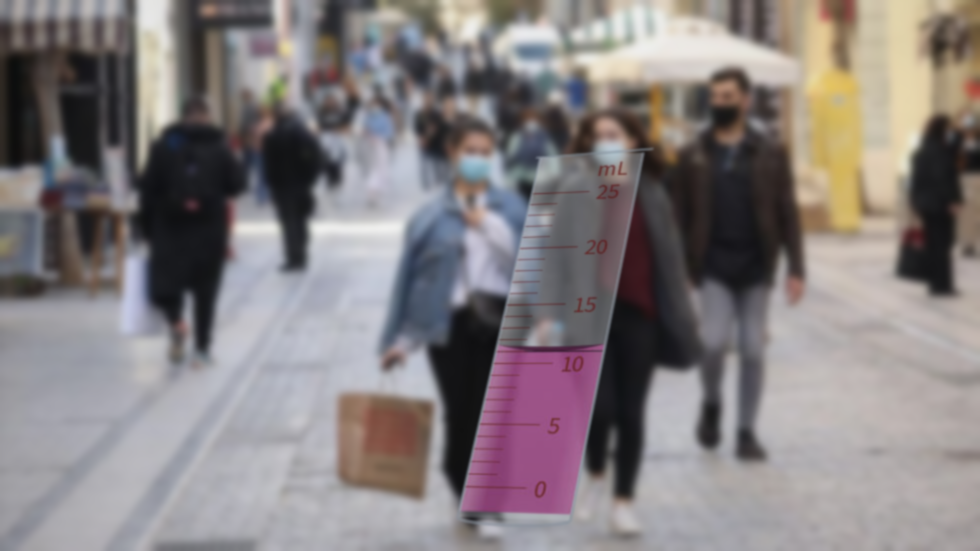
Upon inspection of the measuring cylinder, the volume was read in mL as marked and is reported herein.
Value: 11 mL
